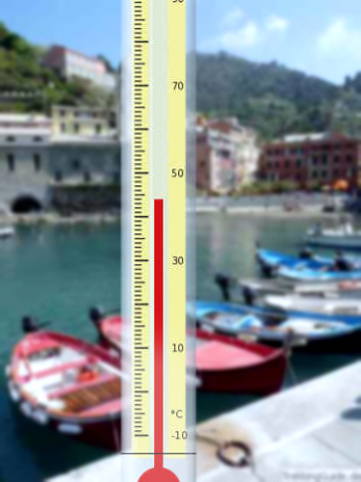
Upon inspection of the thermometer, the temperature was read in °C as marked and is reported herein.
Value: 44 °C
